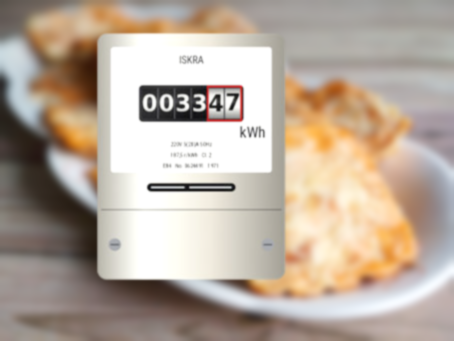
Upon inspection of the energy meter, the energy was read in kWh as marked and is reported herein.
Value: 33.47 kWh
